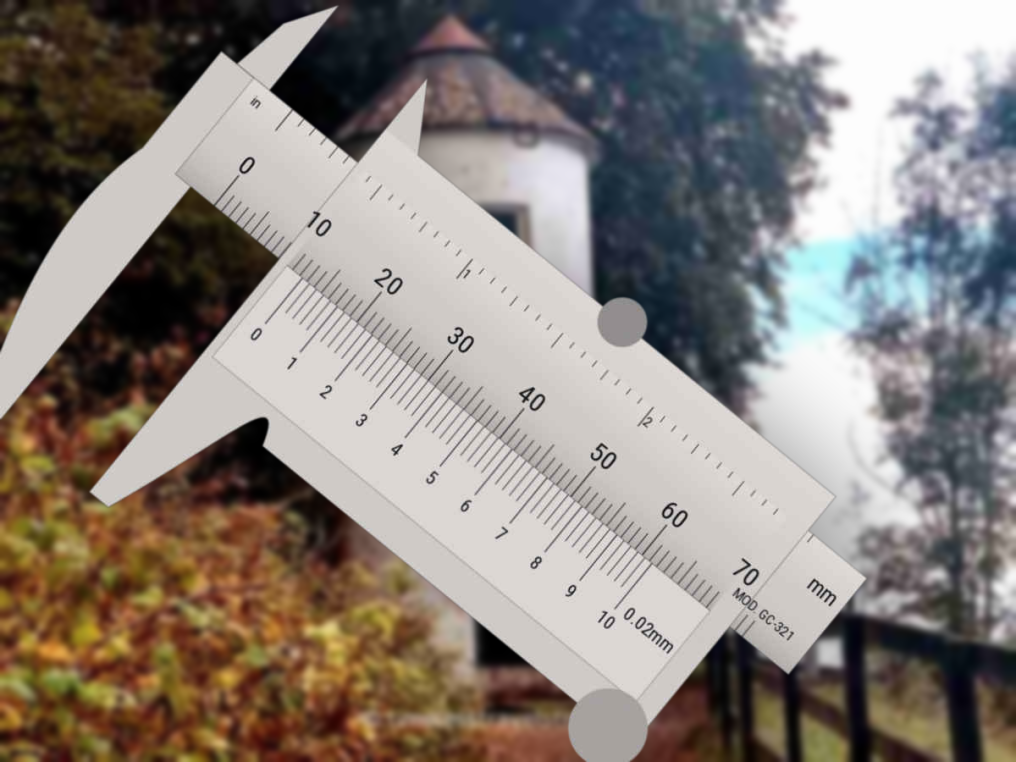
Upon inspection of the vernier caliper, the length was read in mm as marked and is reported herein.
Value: 12.4 mm
